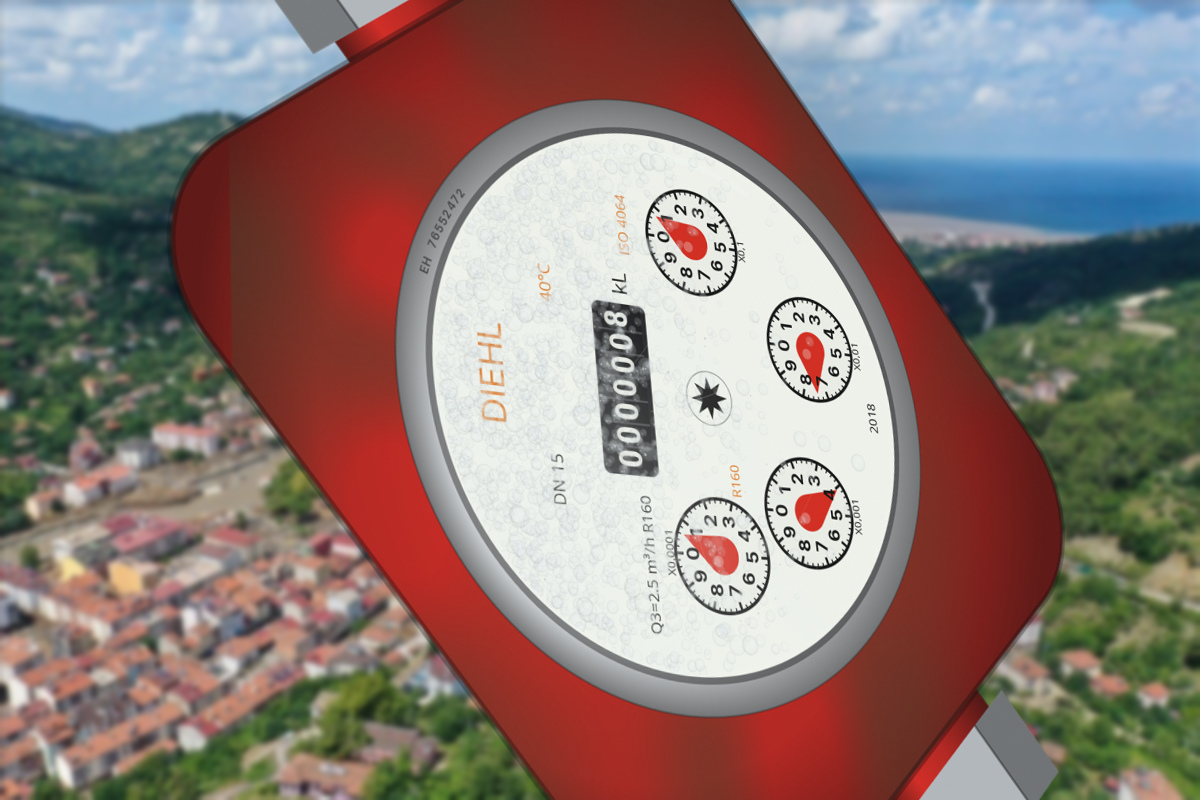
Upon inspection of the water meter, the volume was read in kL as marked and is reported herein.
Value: 8.0740 kL
